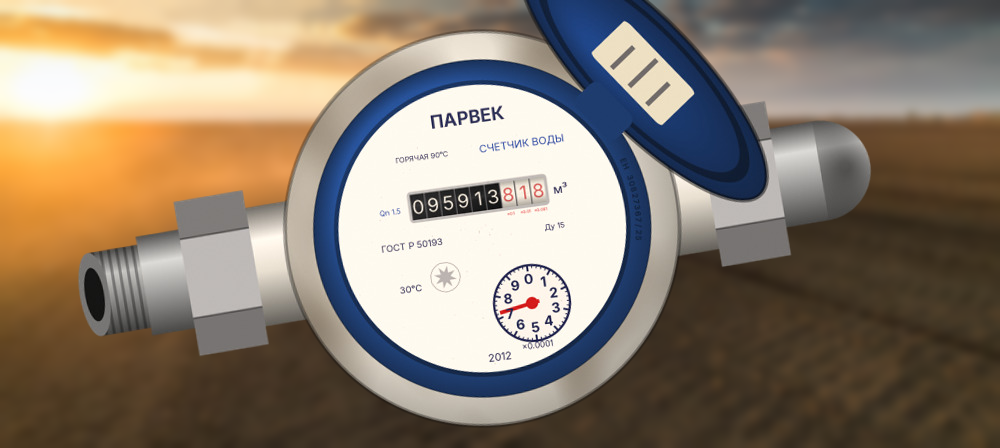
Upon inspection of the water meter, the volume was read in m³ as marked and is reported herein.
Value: 95913.8187 m³
